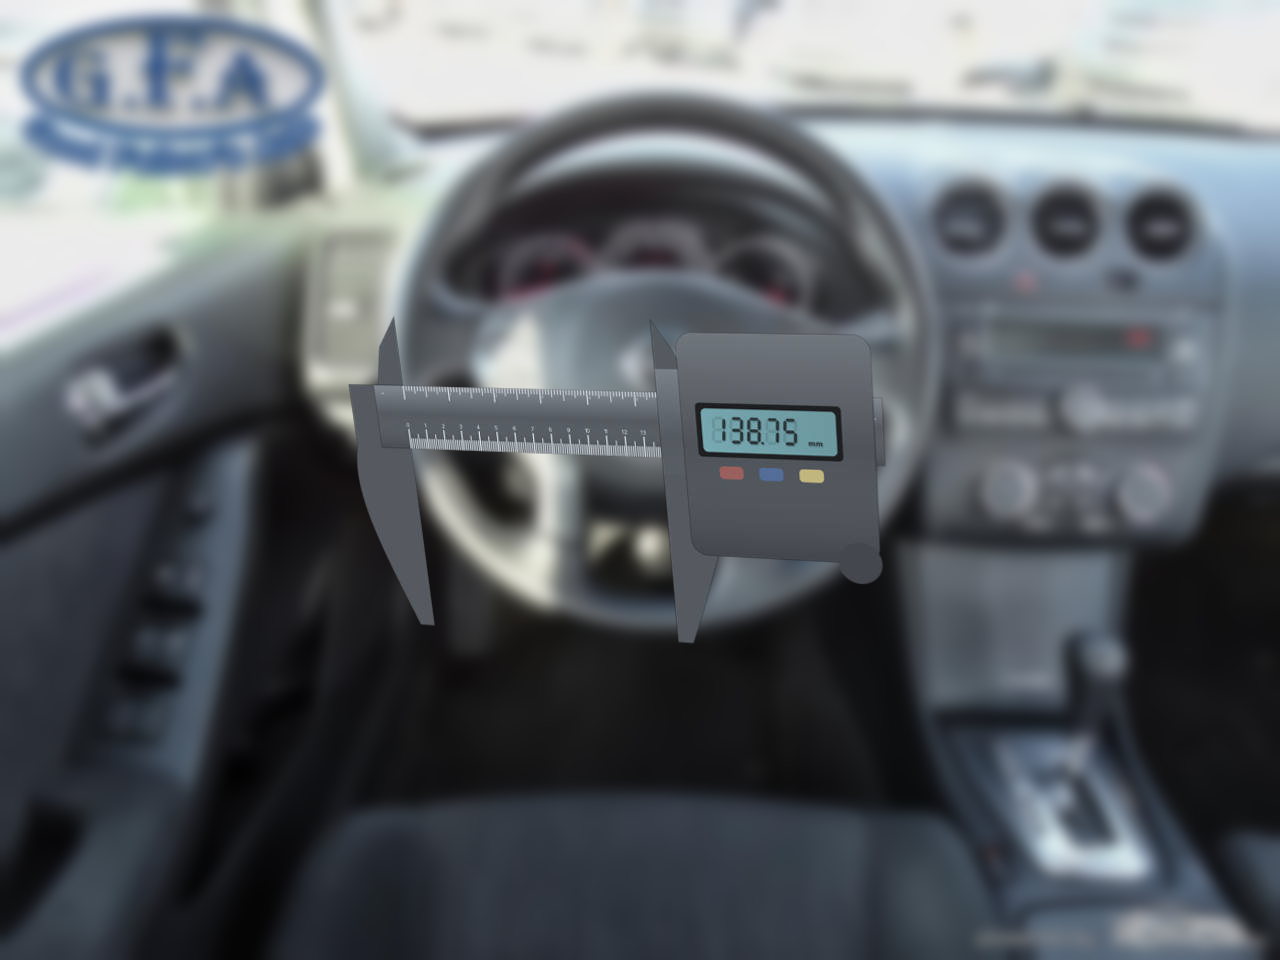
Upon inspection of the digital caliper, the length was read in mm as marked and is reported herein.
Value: 138.75 mm
